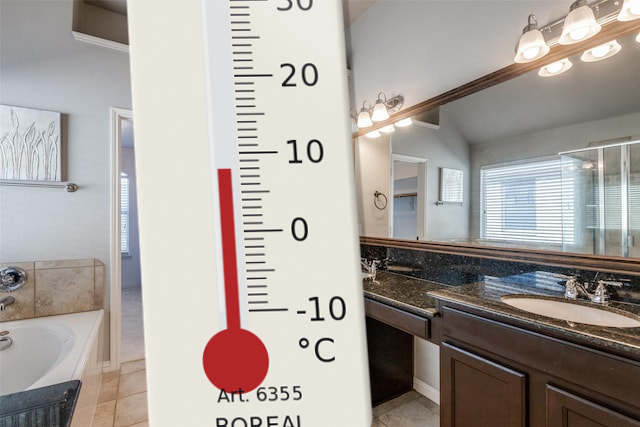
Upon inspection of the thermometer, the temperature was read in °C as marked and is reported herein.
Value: 8 °C
